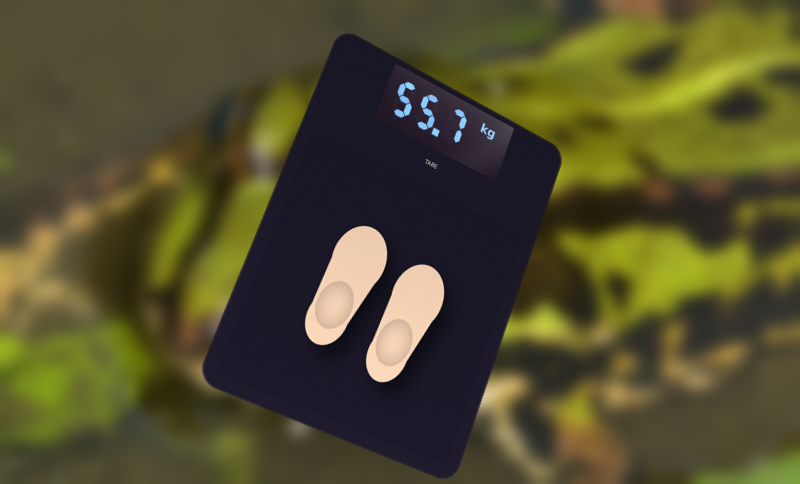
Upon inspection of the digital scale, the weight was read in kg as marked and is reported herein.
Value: 55.7 kg
